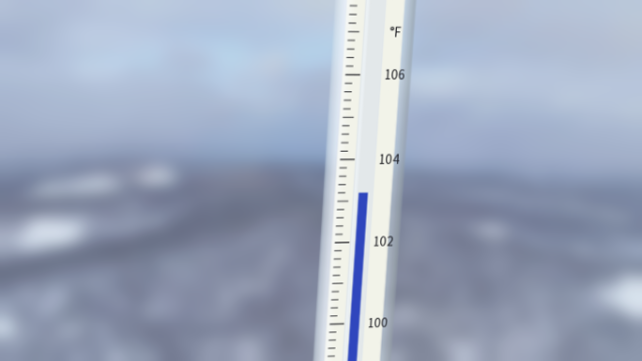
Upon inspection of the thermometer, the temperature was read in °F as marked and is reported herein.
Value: 103.2 °F
